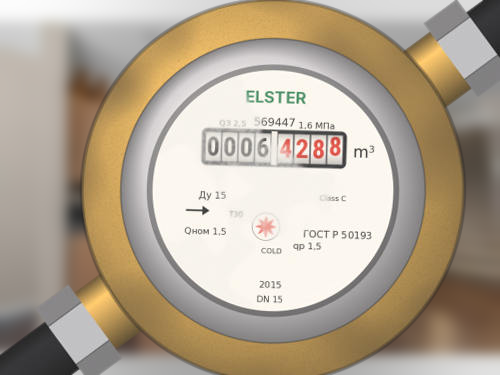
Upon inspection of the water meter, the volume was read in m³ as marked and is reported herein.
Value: 6.4288 m³
